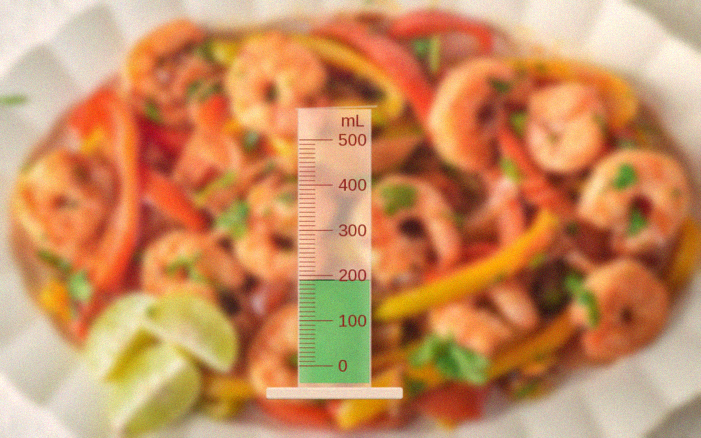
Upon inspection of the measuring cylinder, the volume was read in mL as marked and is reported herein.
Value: 190 mL
